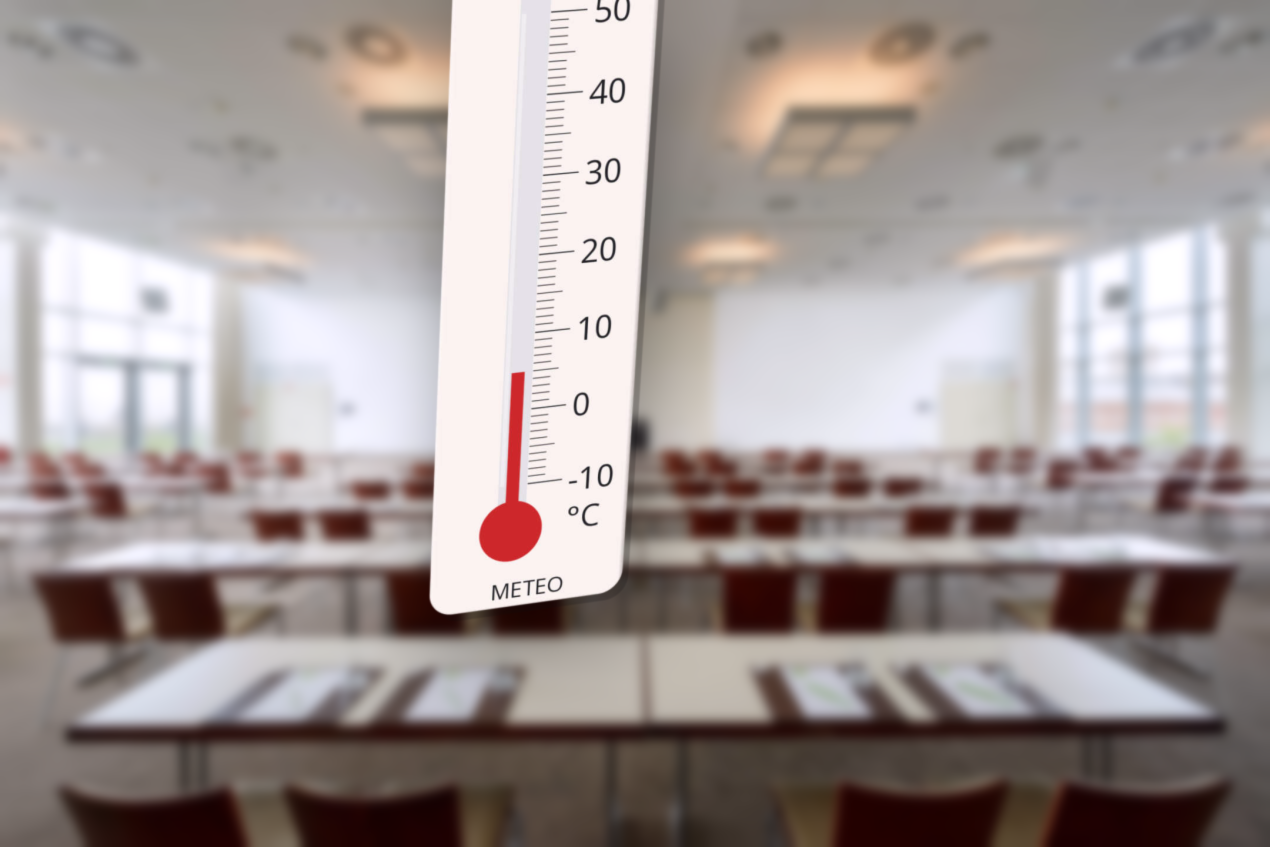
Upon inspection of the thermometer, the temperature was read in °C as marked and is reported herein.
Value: 5 °C
